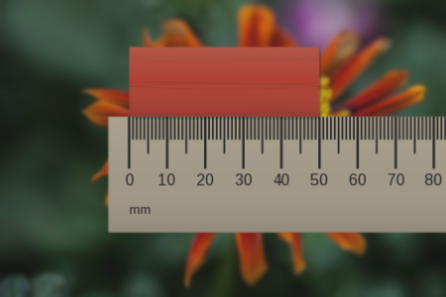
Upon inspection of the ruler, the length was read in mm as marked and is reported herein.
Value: 50 mm
